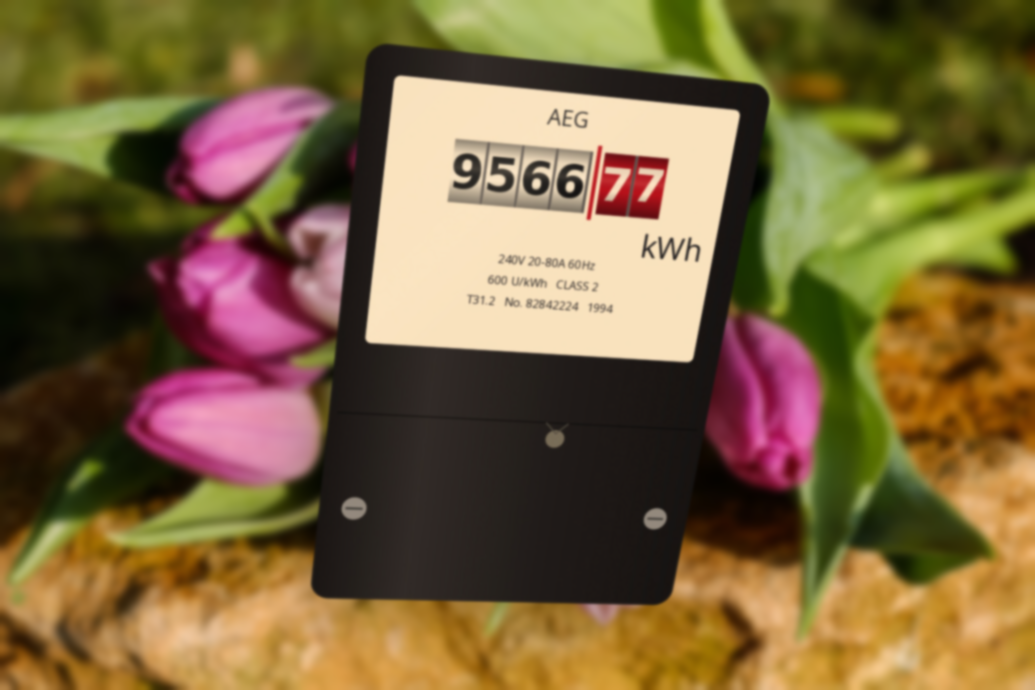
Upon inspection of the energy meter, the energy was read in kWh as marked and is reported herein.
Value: 9566.77 kWh
